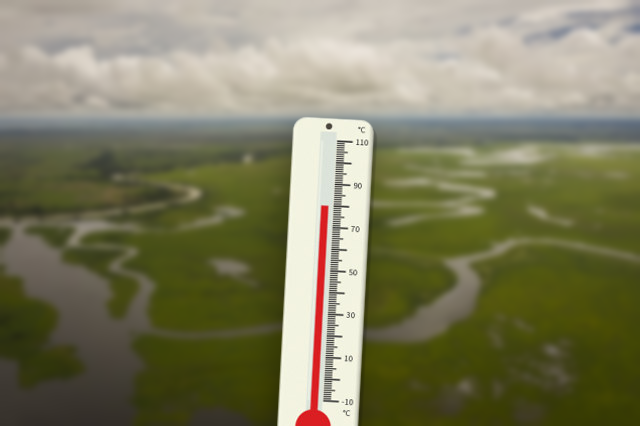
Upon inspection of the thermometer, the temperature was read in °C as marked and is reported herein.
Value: 80 °C
